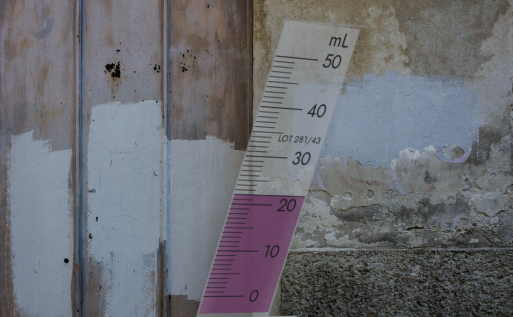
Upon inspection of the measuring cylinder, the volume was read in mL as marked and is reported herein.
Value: 22 mL
